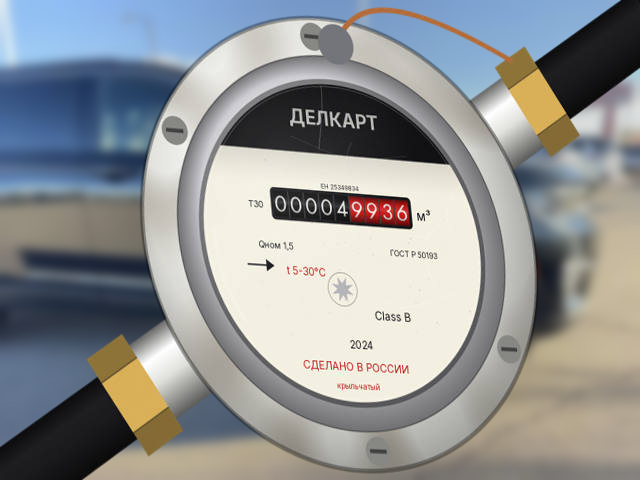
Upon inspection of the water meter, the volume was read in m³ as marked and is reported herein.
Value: 4.9936 m³
